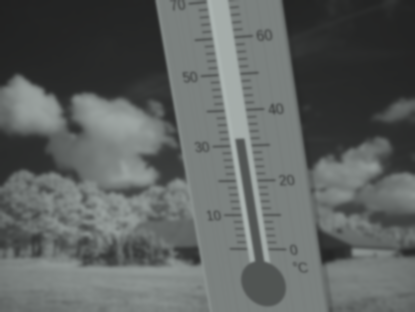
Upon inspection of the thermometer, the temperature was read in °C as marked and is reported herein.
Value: 32 °C
